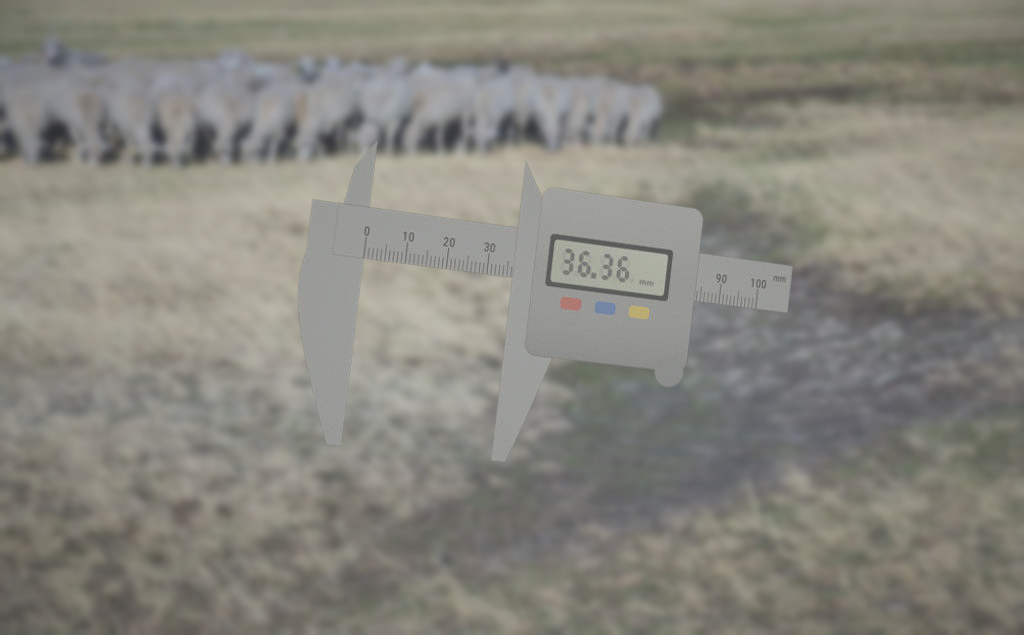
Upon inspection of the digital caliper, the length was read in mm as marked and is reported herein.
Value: 36.36 mm
